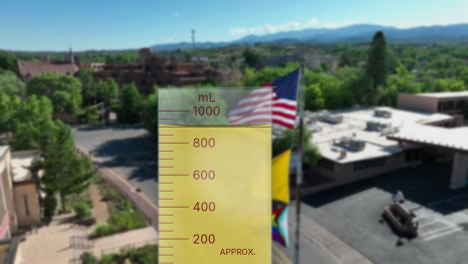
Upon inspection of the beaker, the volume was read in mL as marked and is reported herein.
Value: 900 mL
